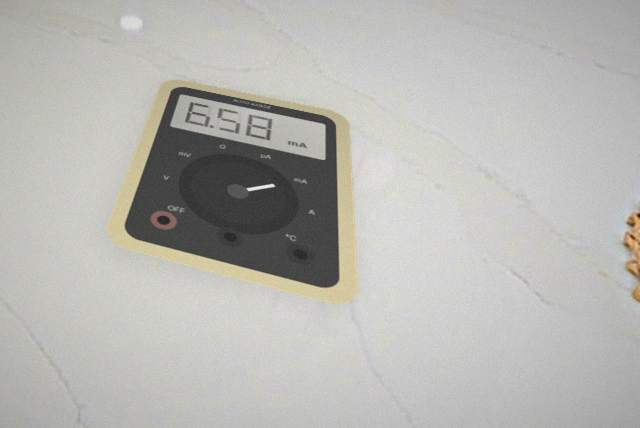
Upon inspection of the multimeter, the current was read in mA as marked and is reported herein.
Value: 6.58 mA
